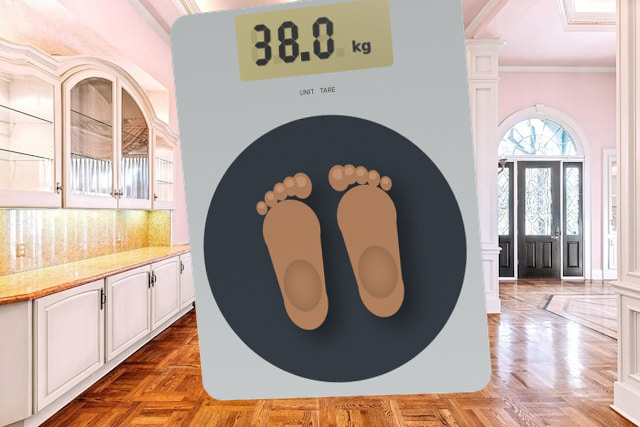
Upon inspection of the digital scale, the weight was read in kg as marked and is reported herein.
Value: 38.0 kg
